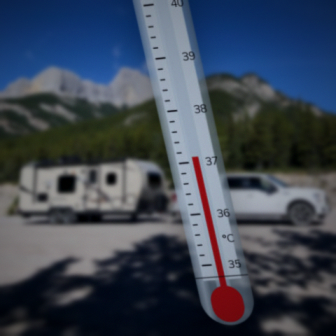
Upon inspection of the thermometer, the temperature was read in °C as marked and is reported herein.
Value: 37.1 °C
